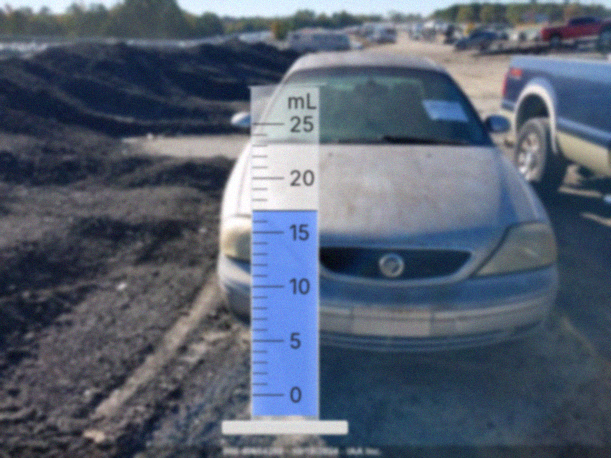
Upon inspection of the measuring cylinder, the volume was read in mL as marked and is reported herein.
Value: 17 mL
